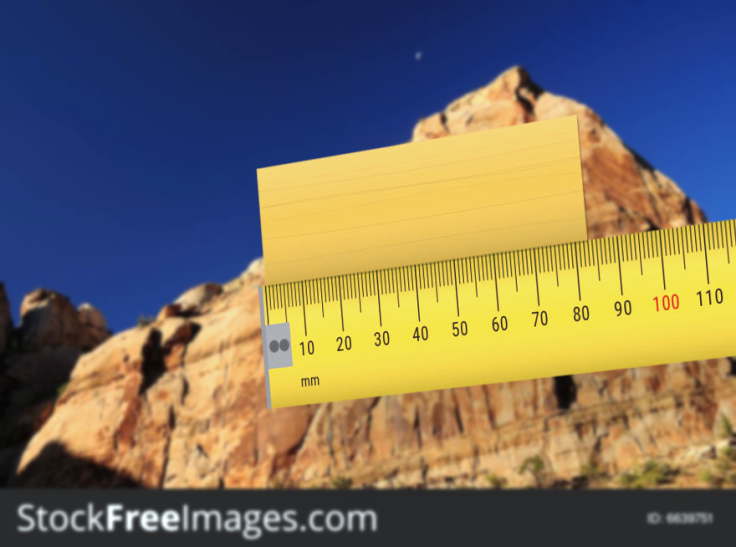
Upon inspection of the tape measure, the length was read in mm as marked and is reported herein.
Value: 83 mm
